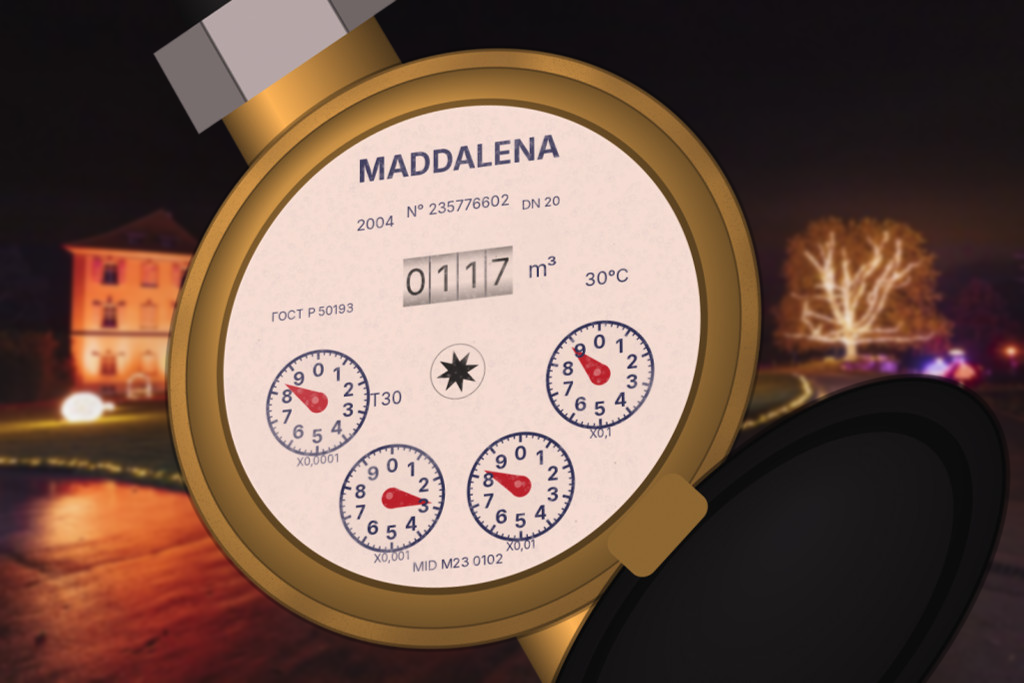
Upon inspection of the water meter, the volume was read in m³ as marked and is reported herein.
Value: 117.8828 m³
